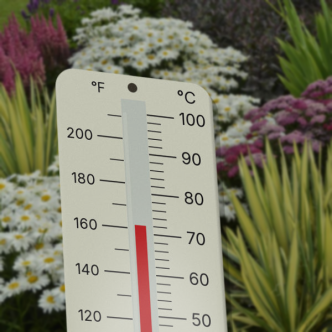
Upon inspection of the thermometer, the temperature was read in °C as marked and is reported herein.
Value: 72 °C
